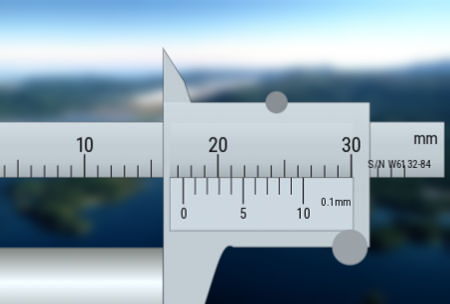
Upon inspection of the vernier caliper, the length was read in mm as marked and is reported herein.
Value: 17.4 mm
